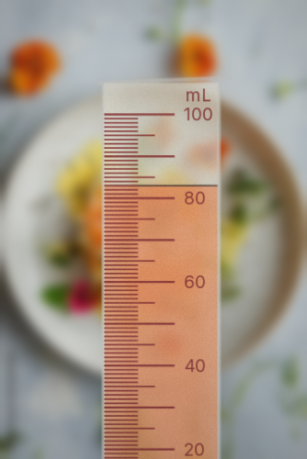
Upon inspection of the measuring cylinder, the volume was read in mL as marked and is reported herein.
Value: 83 mL
